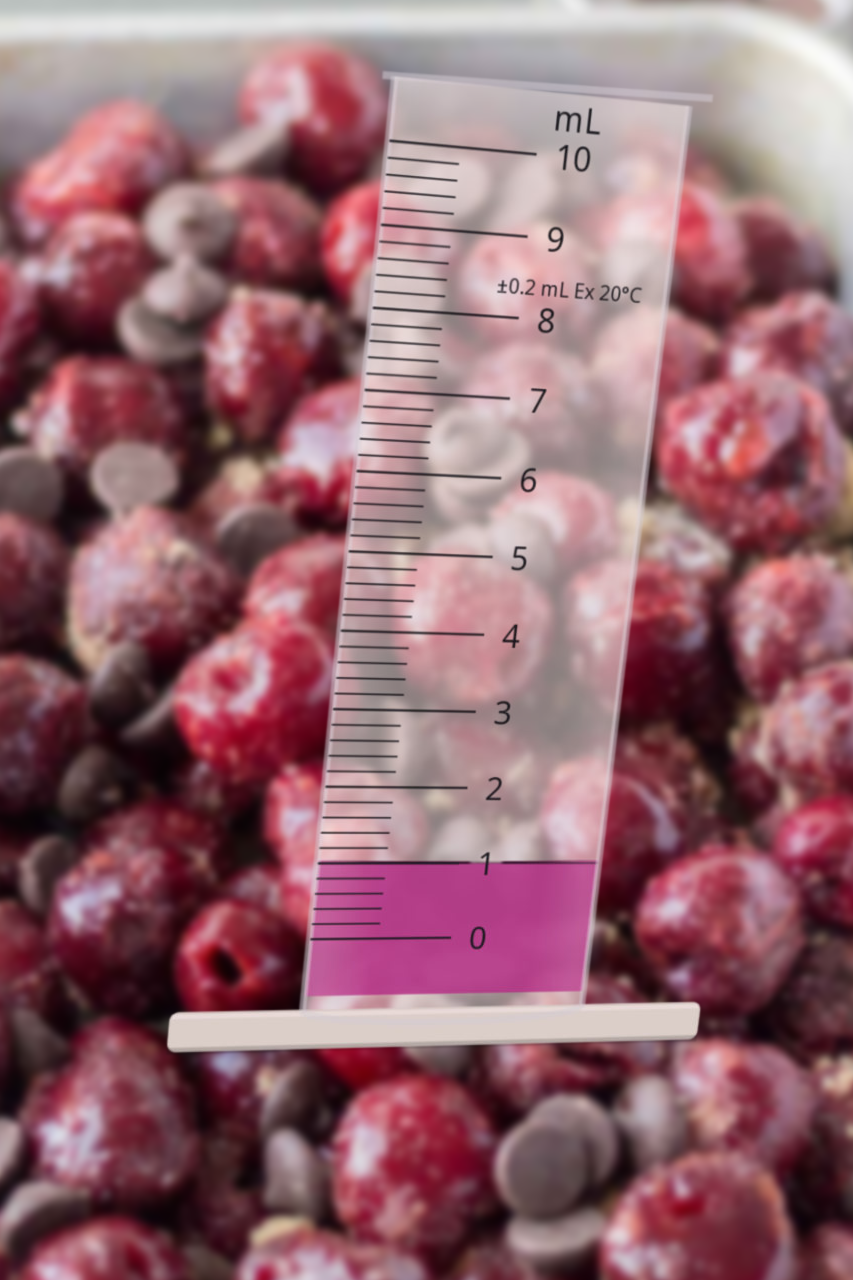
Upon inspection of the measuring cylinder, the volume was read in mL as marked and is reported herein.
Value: 1 mL
